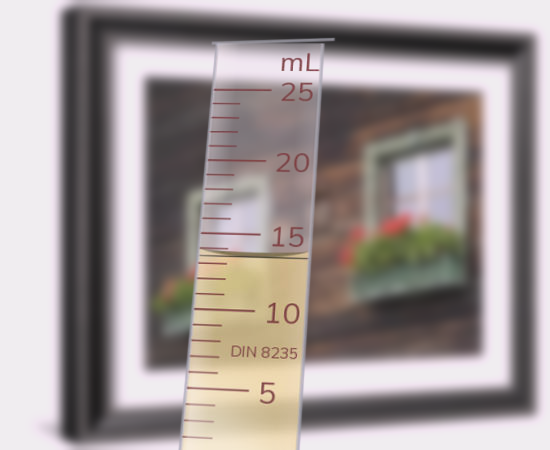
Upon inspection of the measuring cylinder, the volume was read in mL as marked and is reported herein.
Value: 13.5 mL
